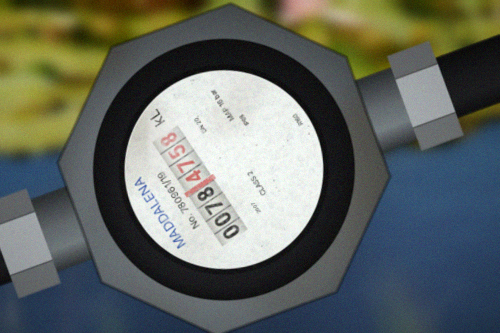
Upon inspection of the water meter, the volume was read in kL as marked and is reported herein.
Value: 78.4758 kL
